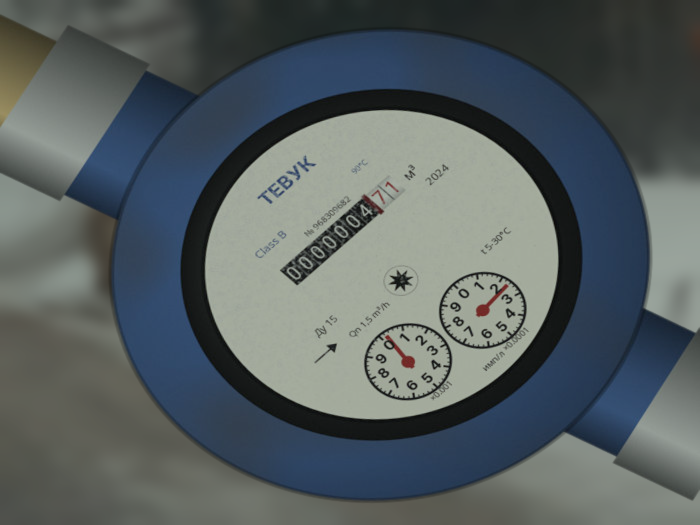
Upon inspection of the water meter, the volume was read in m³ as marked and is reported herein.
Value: 4.7102 m³
